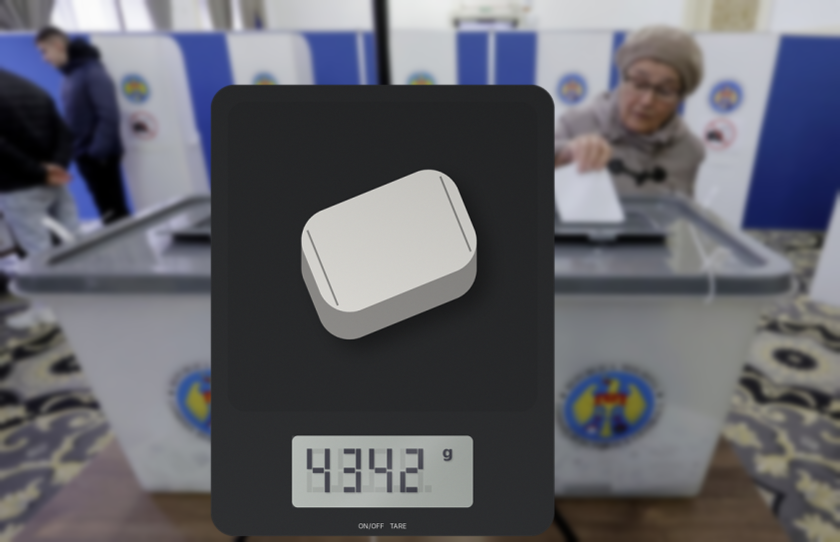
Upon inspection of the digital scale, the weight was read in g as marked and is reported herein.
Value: 4342 g
